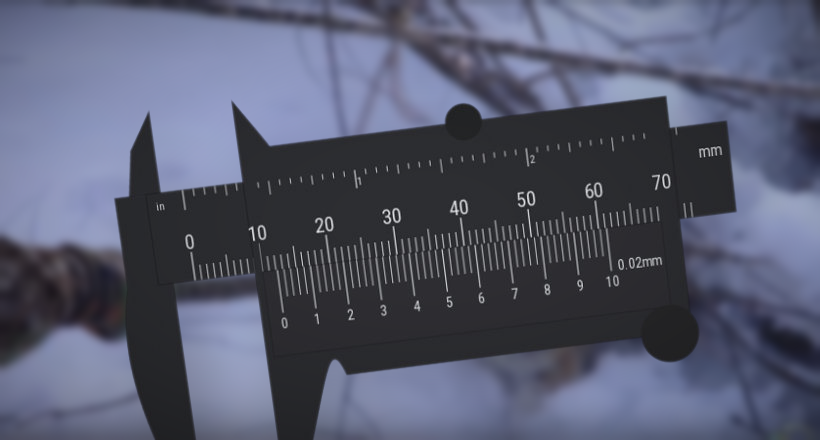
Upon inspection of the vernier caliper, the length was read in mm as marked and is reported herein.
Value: 12.2 mm
